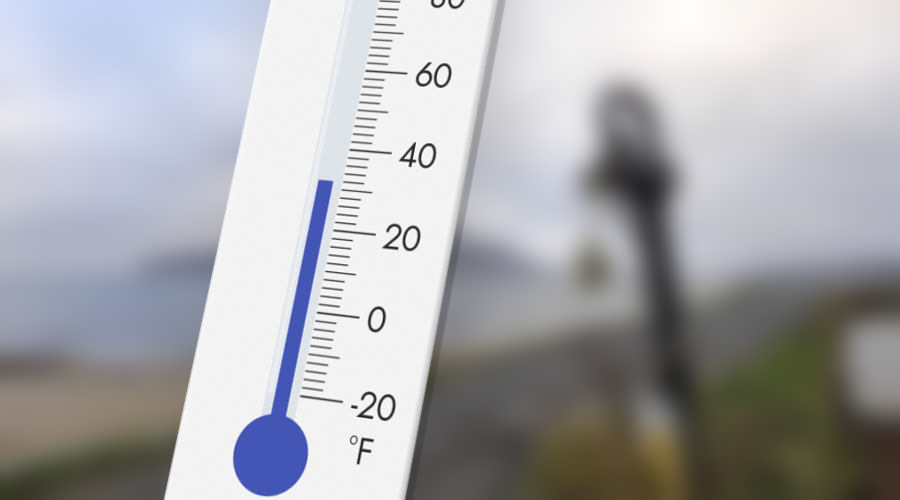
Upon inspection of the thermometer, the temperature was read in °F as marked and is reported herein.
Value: 32 °F
